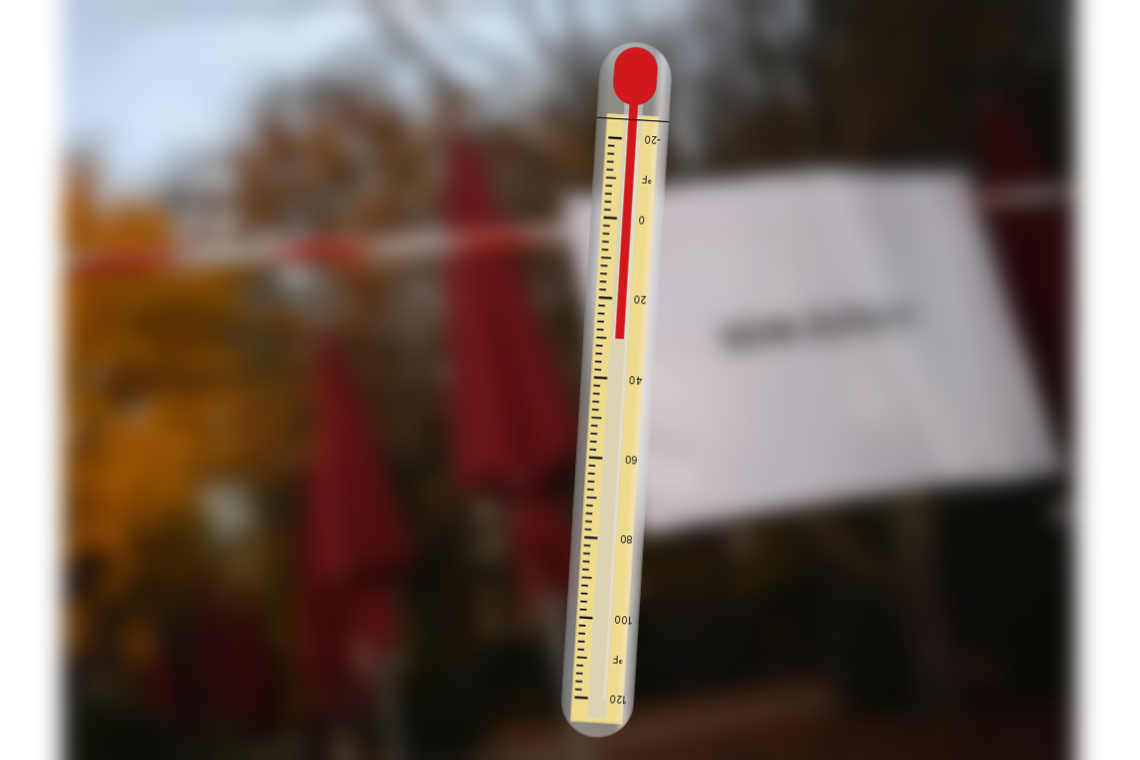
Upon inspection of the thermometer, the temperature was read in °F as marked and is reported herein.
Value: 30 °F
